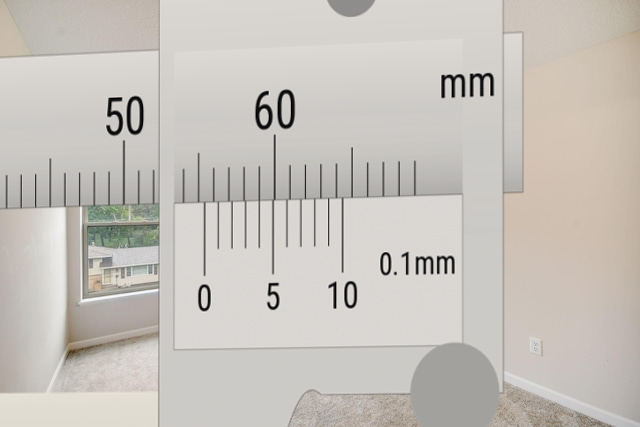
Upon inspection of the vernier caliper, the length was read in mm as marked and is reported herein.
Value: 55.4 mm
